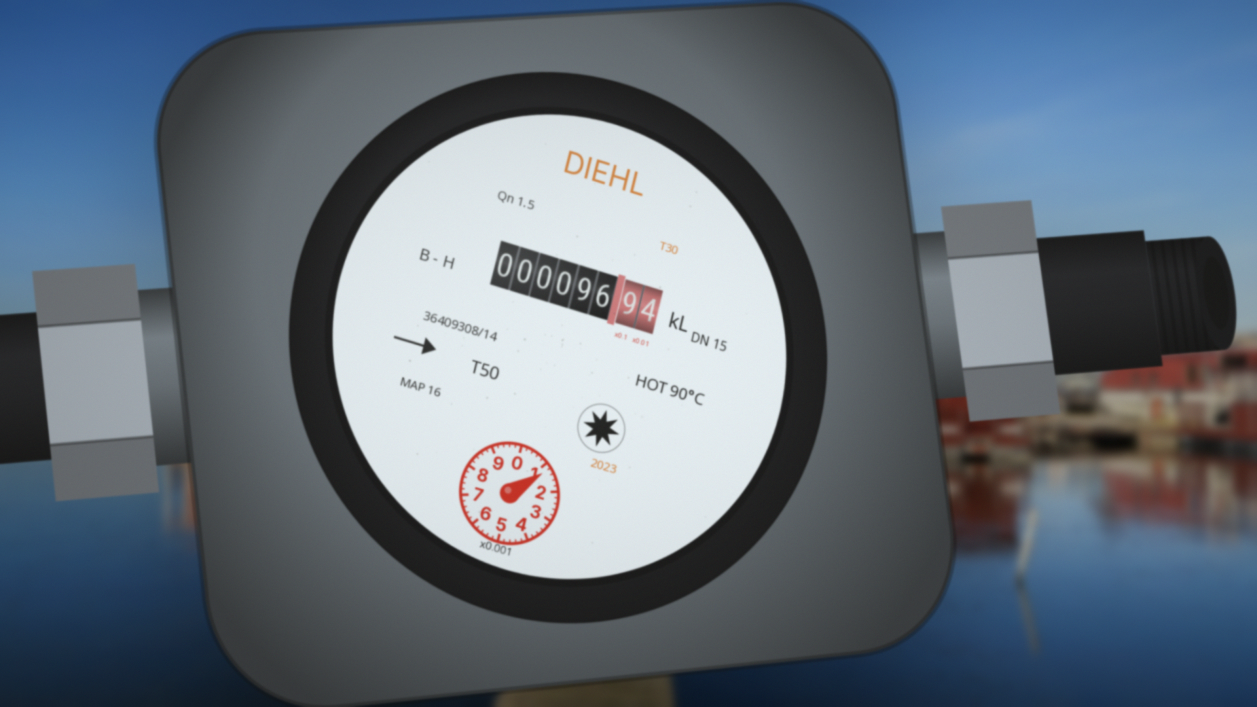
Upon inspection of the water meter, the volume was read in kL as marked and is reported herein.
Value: 96.941 kL
